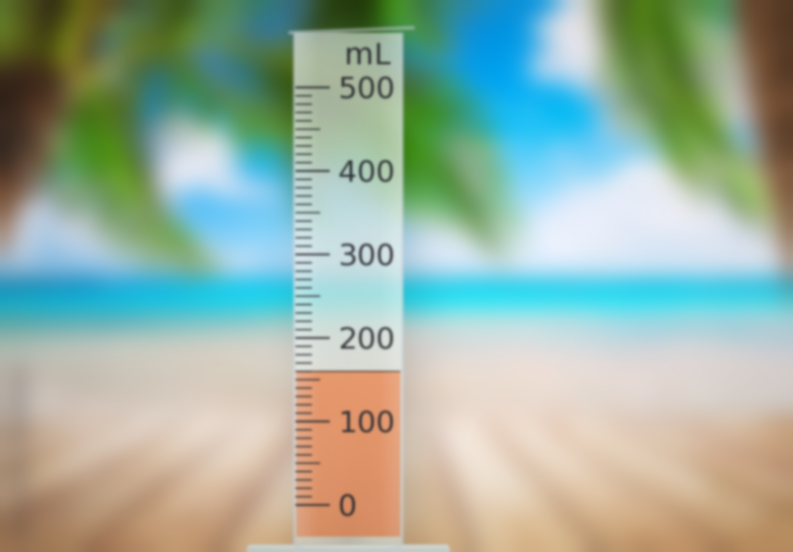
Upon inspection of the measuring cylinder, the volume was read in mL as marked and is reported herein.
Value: 160 mL
